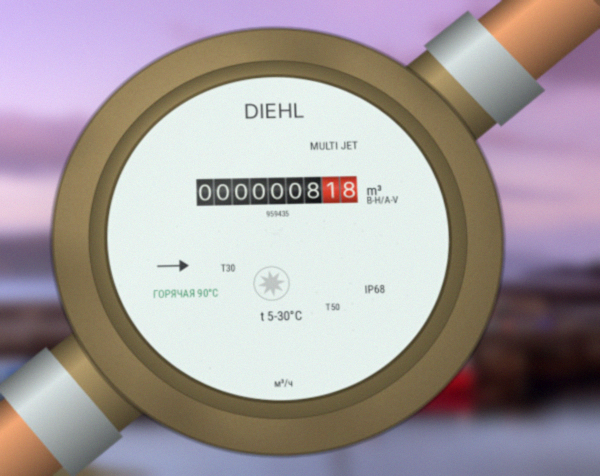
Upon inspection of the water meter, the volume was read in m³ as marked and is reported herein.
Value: 8.18 m³
